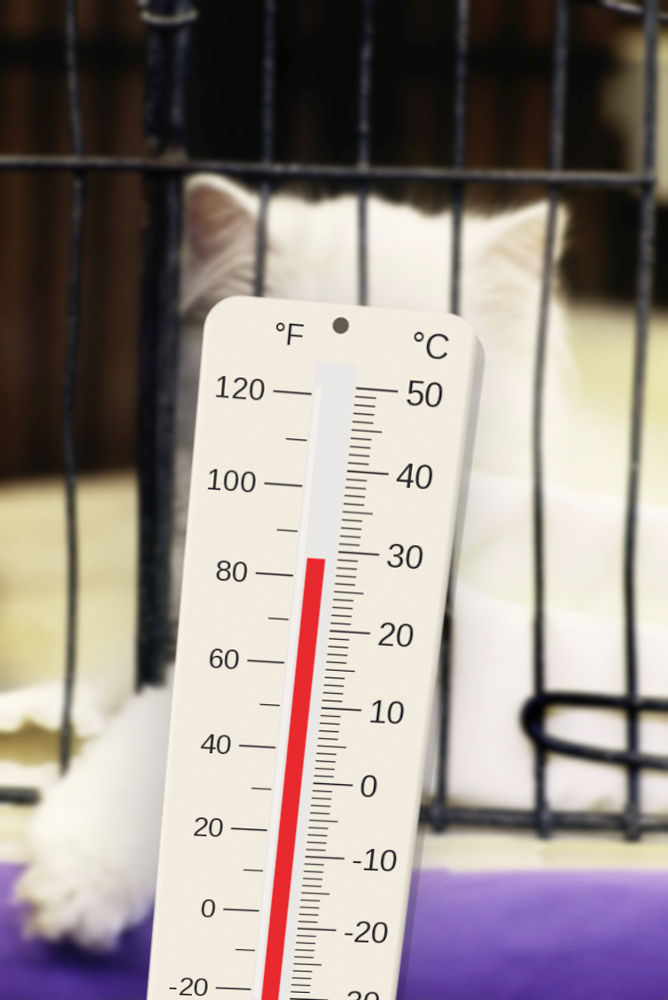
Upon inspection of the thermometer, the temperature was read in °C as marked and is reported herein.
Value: 29 °C
